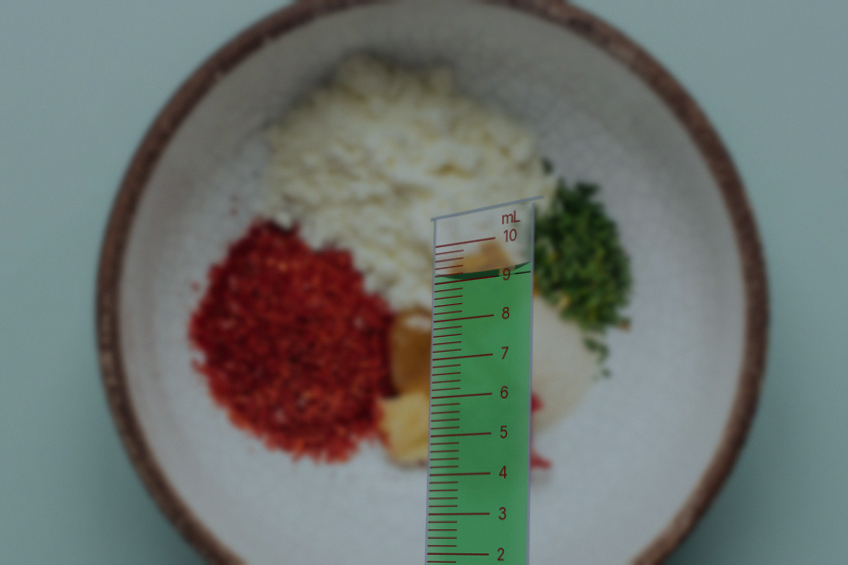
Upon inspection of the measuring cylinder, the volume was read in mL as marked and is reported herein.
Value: 9 mL
